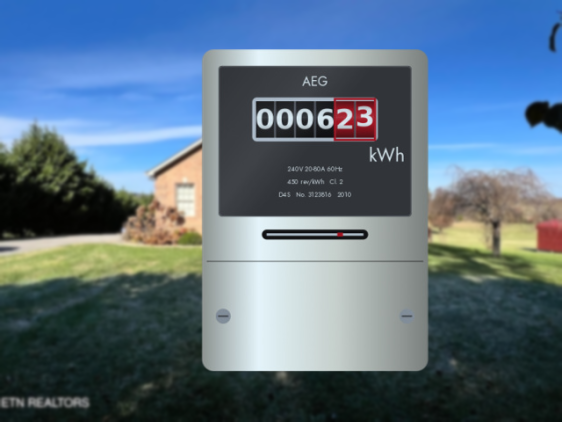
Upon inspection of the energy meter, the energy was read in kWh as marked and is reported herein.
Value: 6.23 kWh
